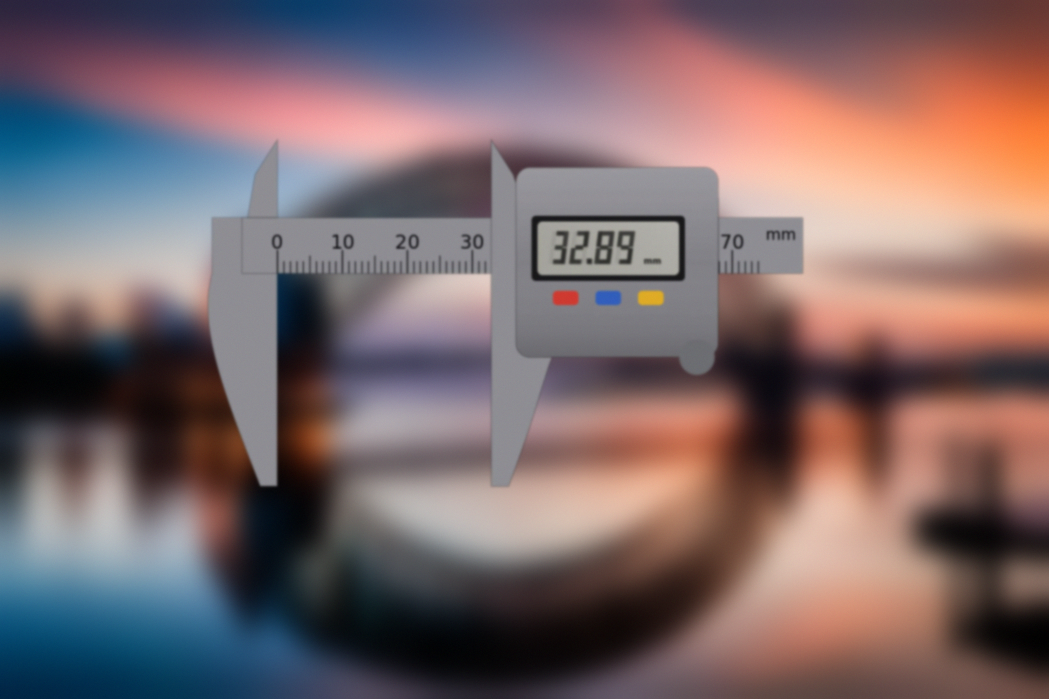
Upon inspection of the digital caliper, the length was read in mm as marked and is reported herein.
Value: 32.89 mm
